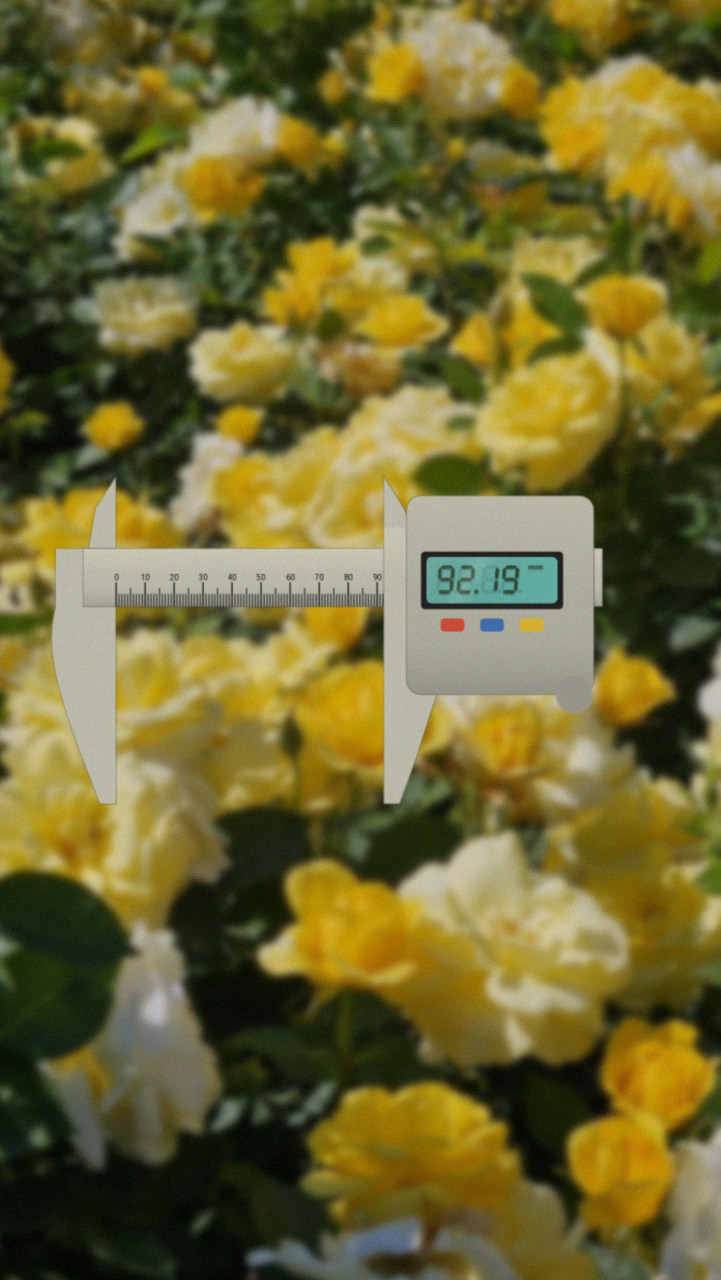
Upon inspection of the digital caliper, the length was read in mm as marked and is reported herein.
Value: 92.19 mm
